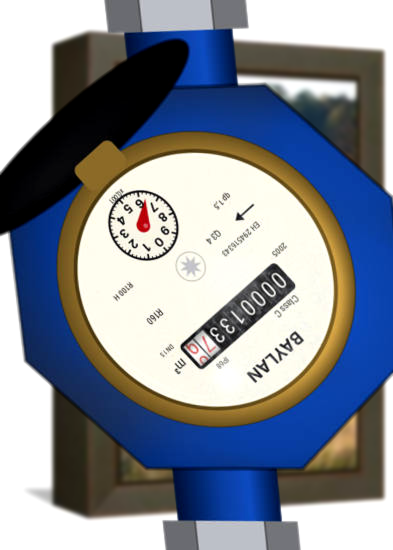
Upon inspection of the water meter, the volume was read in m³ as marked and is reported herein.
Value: 133.786 m³
